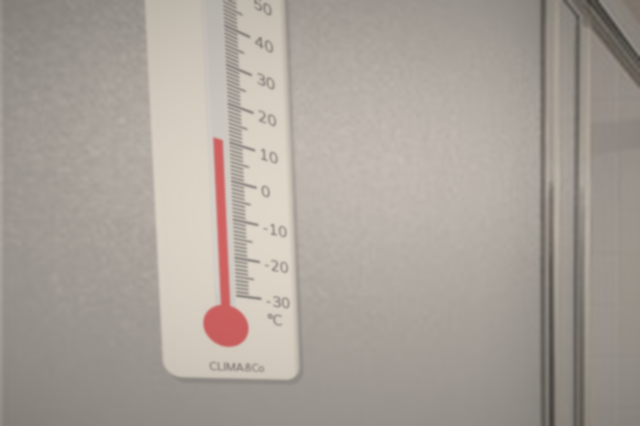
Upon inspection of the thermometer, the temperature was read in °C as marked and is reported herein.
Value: 10 °C
